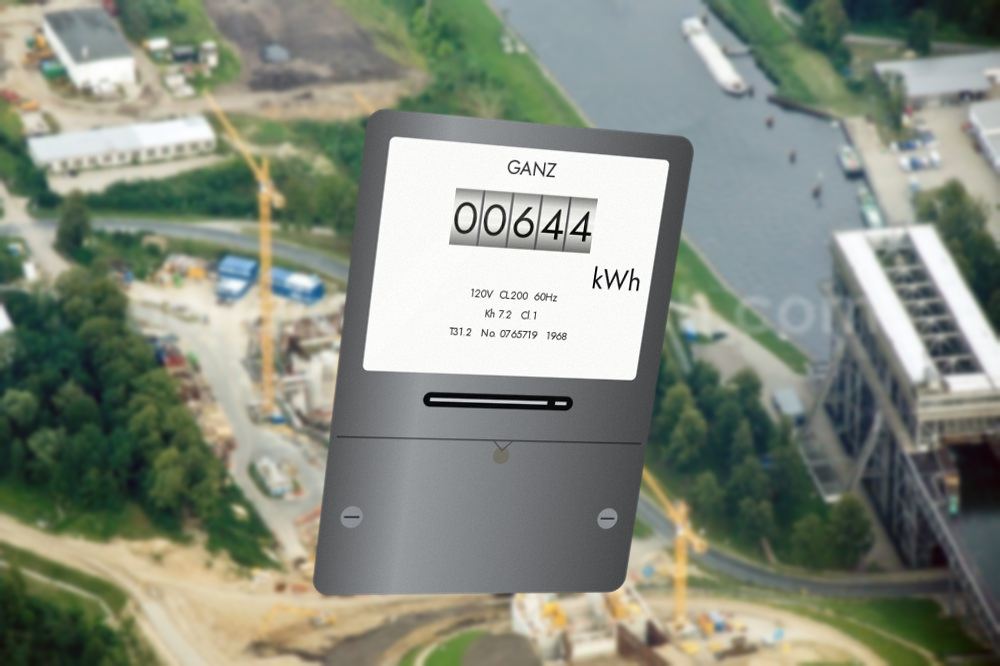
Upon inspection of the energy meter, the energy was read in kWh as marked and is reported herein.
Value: 644 kWh
